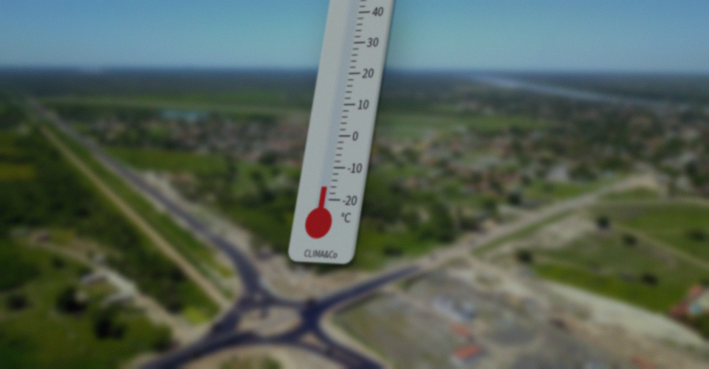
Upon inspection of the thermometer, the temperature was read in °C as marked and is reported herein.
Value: -16 °C
